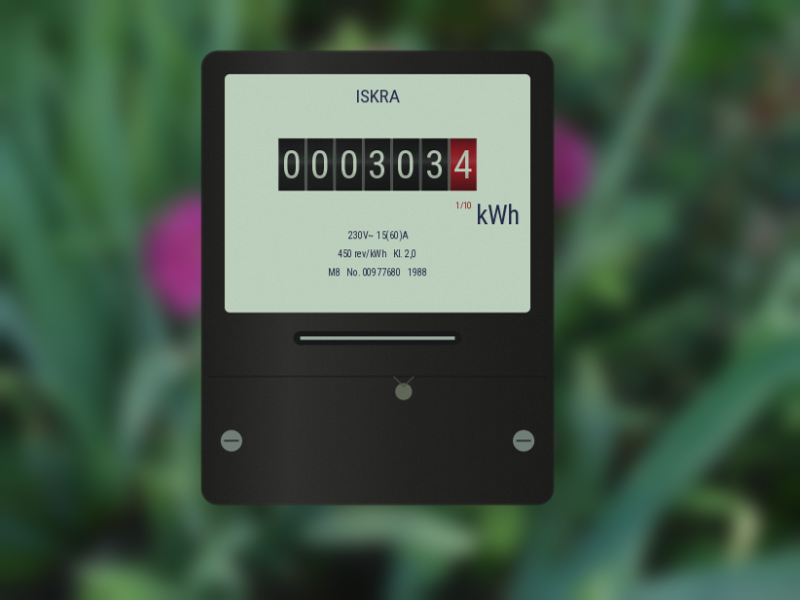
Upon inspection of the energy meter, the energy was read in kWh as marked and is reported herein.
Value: 303.4 kWh
